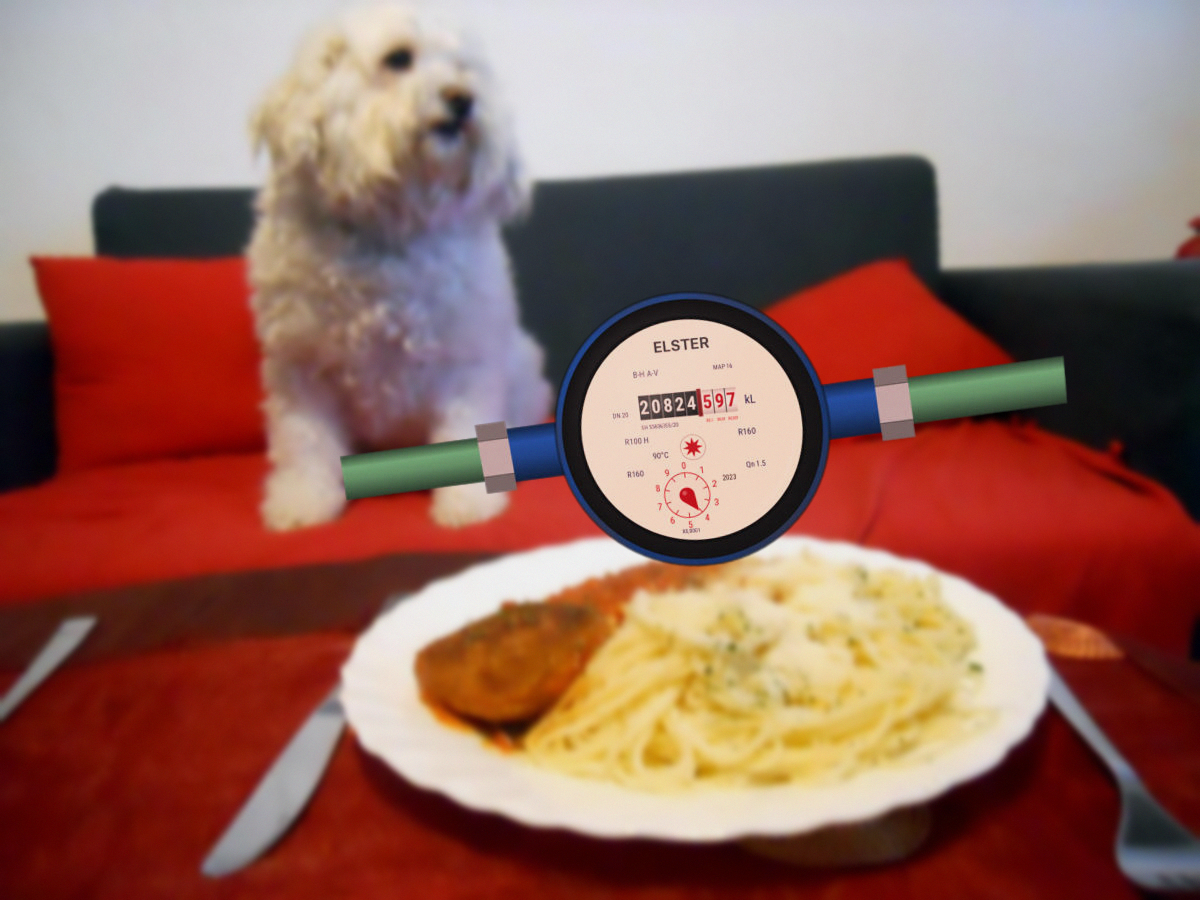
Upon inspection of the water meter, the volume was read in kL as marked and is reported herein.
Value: 20824.5974 kL
